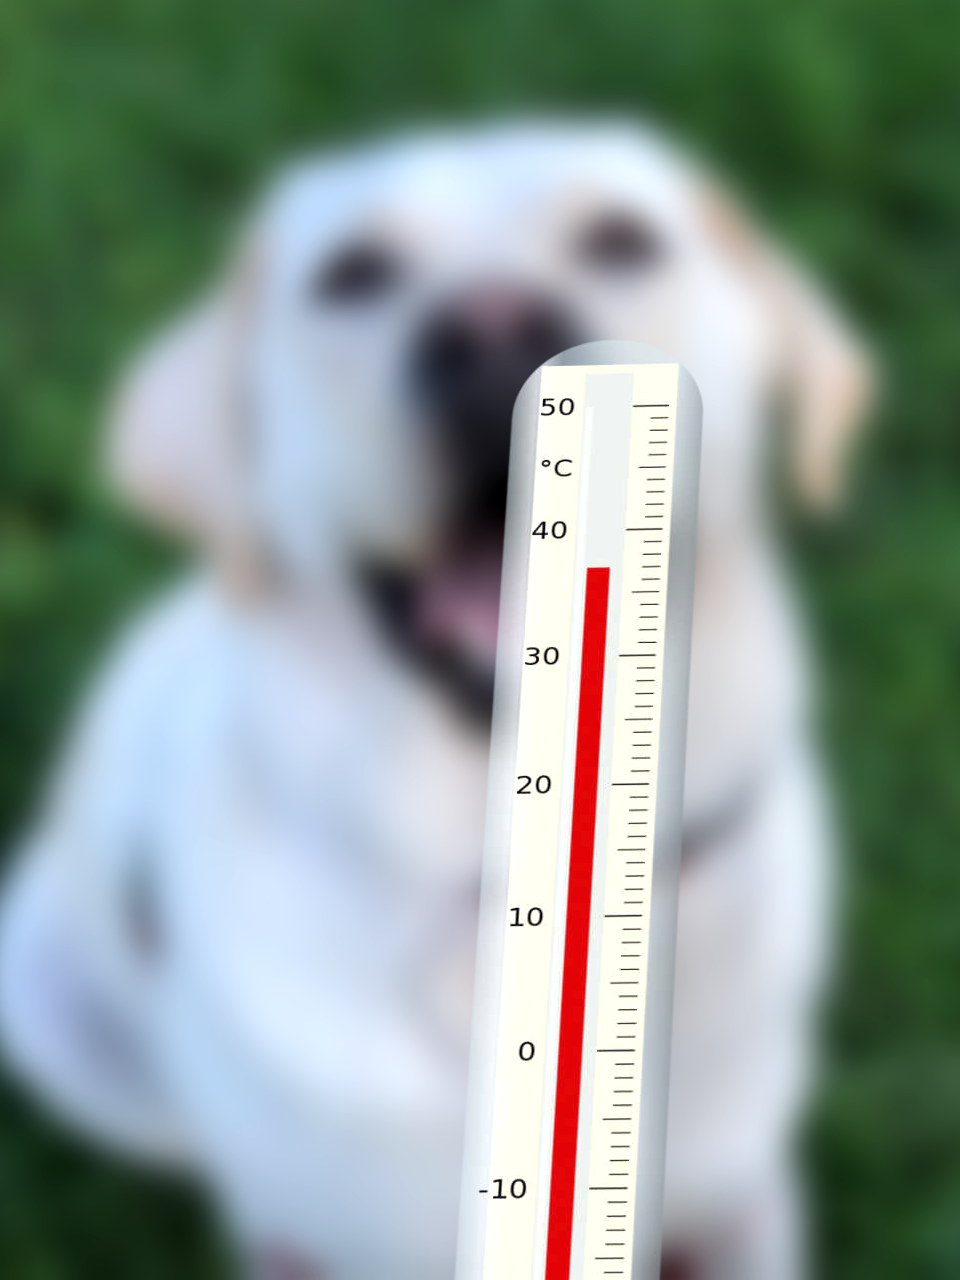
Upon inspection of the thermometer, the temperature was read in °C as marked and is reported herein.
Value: 37 °C
